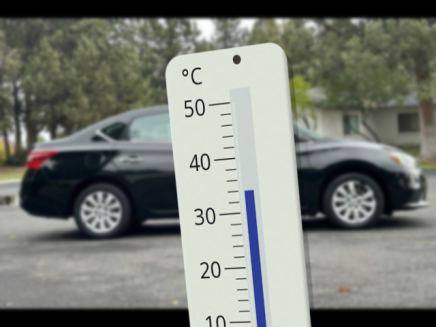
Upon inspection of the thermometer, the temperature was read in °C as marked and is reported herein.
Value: 34 °C
